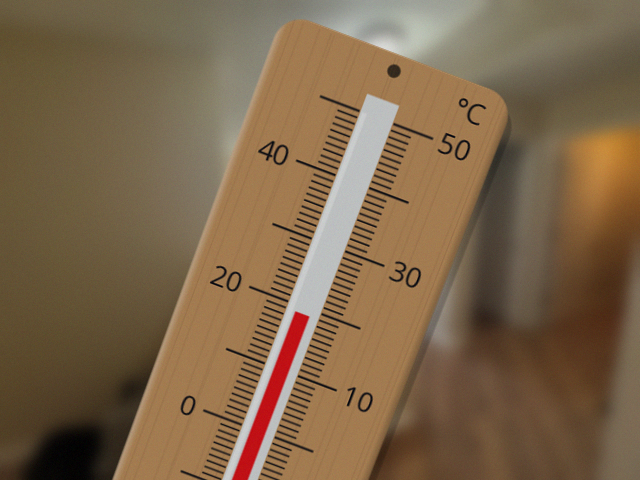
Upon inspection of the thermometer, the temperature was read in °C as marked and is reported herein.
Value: 19 °C
